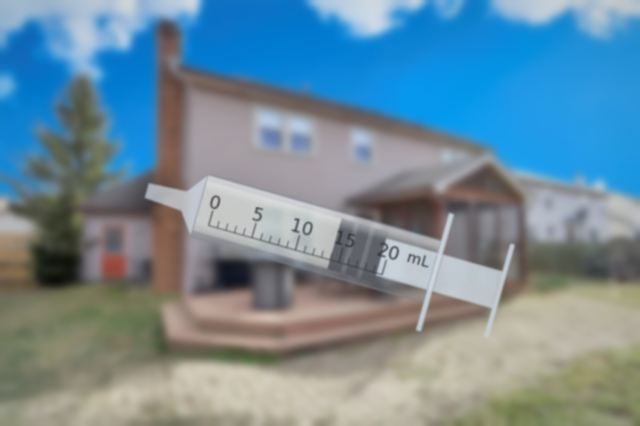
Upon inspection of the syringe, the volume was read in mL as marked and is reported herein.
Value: 14 mL
